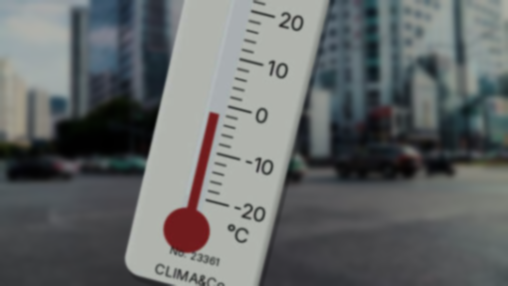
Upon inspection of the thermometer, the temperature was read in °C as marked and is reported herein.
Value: -2 °C
